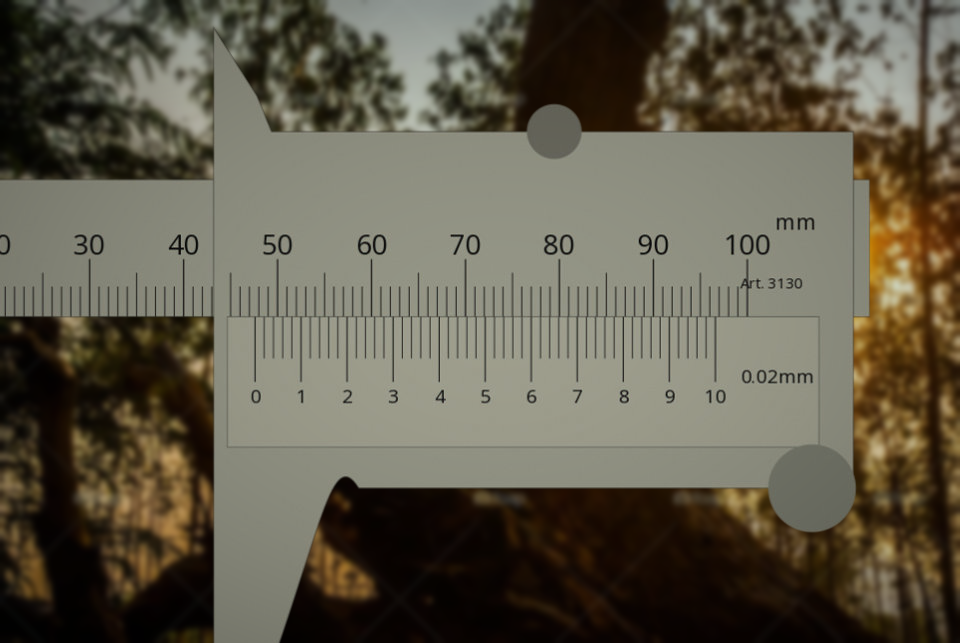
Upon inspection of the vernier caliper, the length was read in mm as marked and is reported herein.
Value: 47.6 mm
